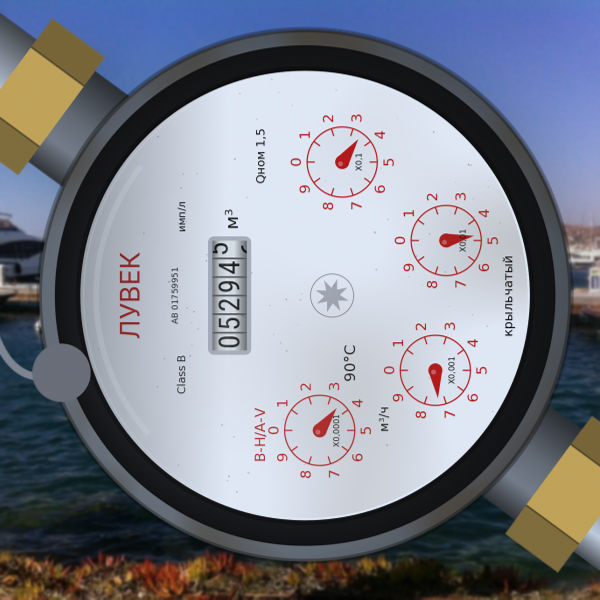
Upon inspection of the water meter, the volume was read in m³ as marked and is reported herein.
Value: 52945.3473 m³
